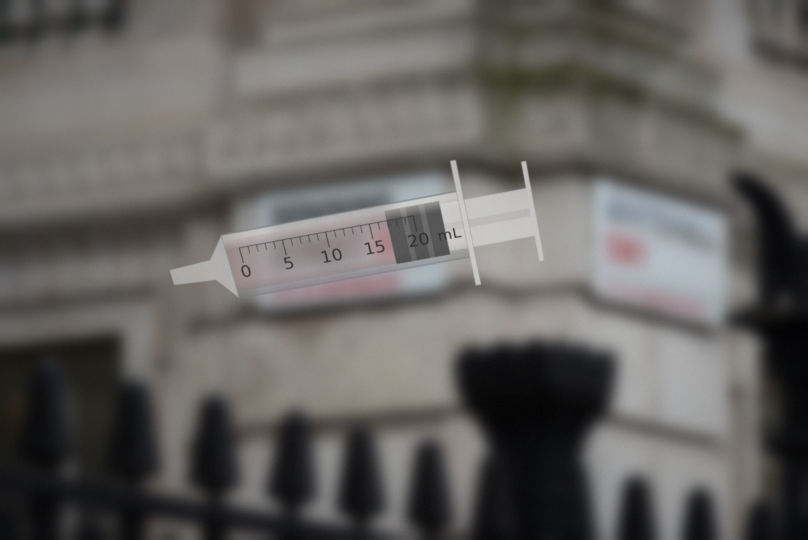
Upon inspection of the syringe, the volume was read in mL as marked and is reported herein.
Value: 17 mL
